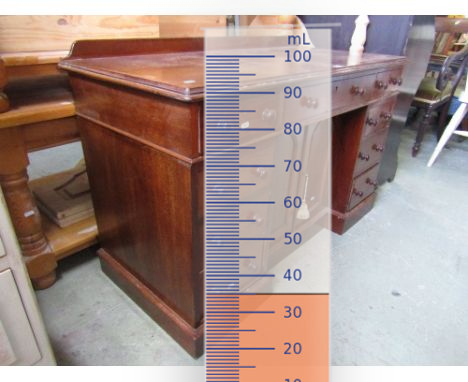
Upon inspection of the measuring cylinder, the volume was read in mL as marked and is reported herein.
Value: 35 mL
